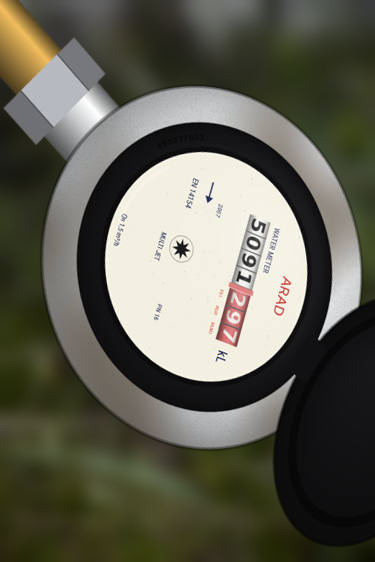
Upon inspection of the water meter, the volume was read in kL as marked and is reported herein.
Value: 5091.297 kL
